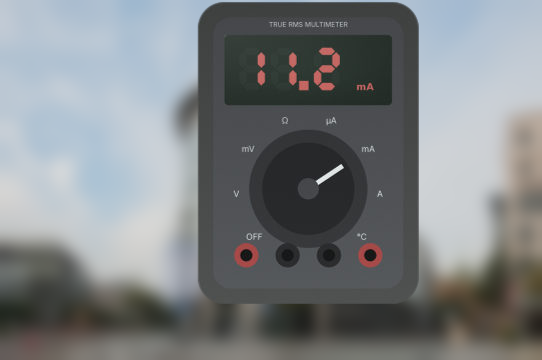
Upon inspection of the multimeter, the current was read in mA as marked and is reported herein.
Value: 11.2 mA
